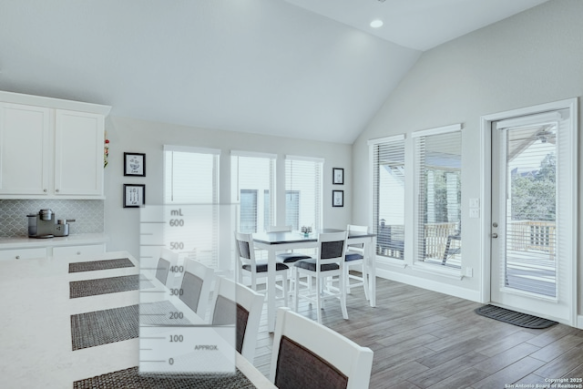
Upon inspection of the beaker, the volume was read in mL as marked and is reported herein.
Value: 150 mL
